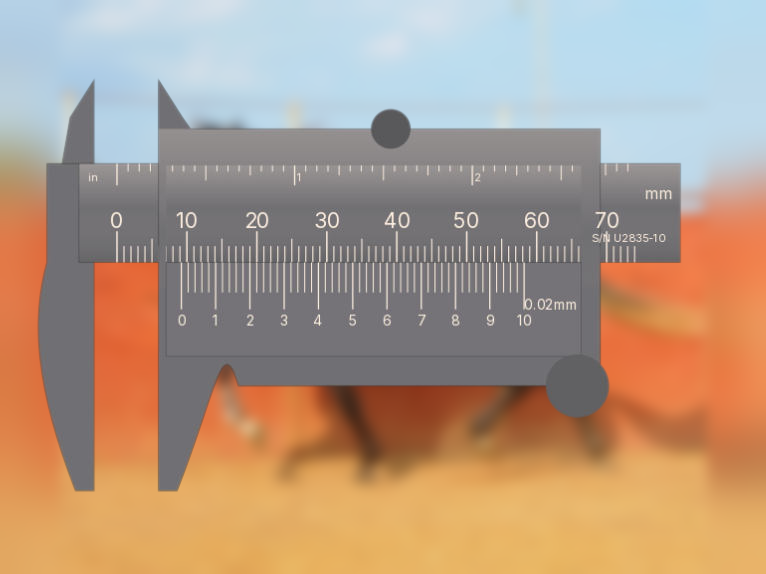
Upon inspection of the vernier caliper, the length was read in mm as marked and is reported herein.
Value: 9.2 mm
